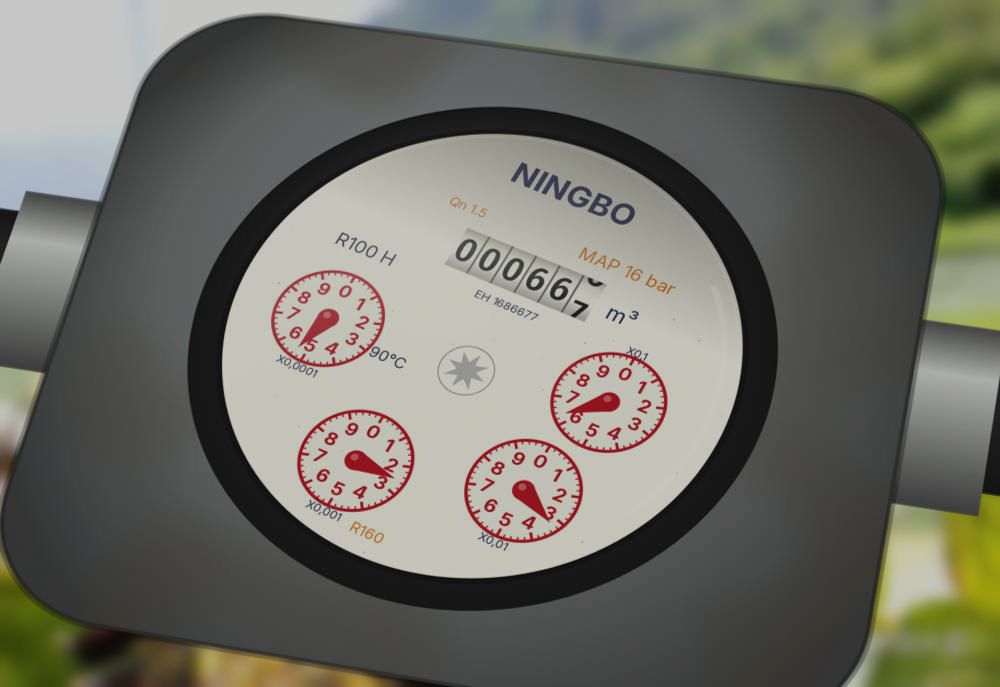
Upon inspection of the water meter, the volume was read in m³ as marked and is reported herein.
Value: 666.6325 m³
